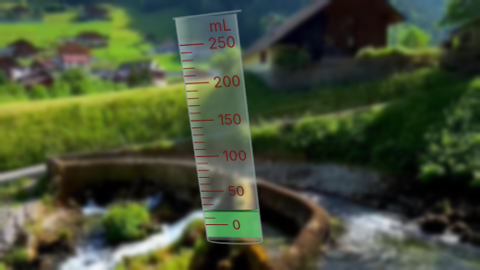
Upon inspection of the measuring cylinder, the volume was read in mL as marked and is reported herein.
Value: 20 mL
